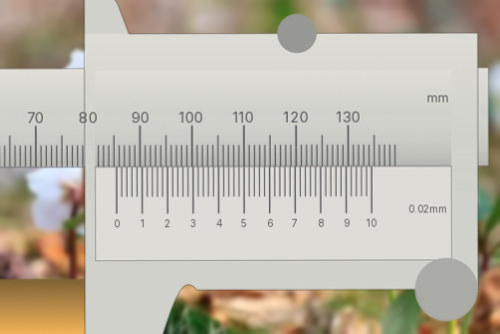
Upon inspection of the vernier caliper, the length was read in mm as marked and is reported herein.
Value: 85.5 mm
